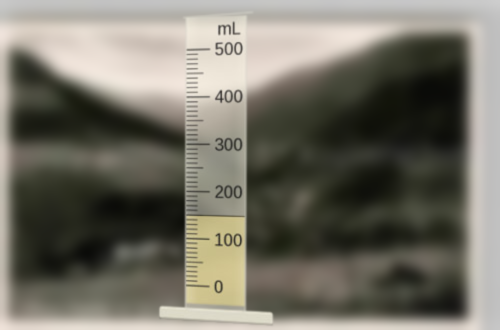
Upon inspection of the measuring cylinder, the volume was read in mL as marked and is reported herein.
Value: 150 mL
